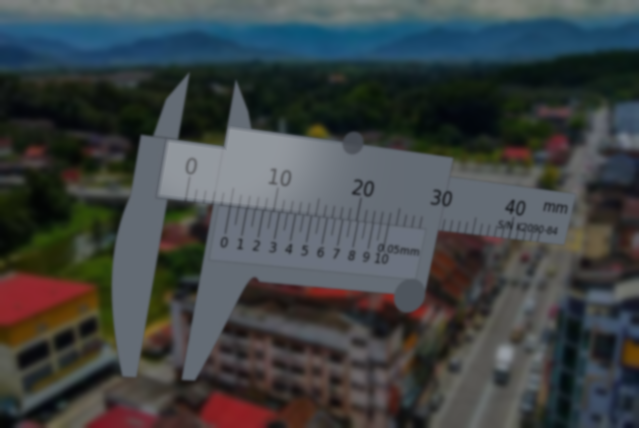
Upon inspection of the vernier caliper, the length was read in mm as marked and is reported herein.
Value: 5.0 mm
